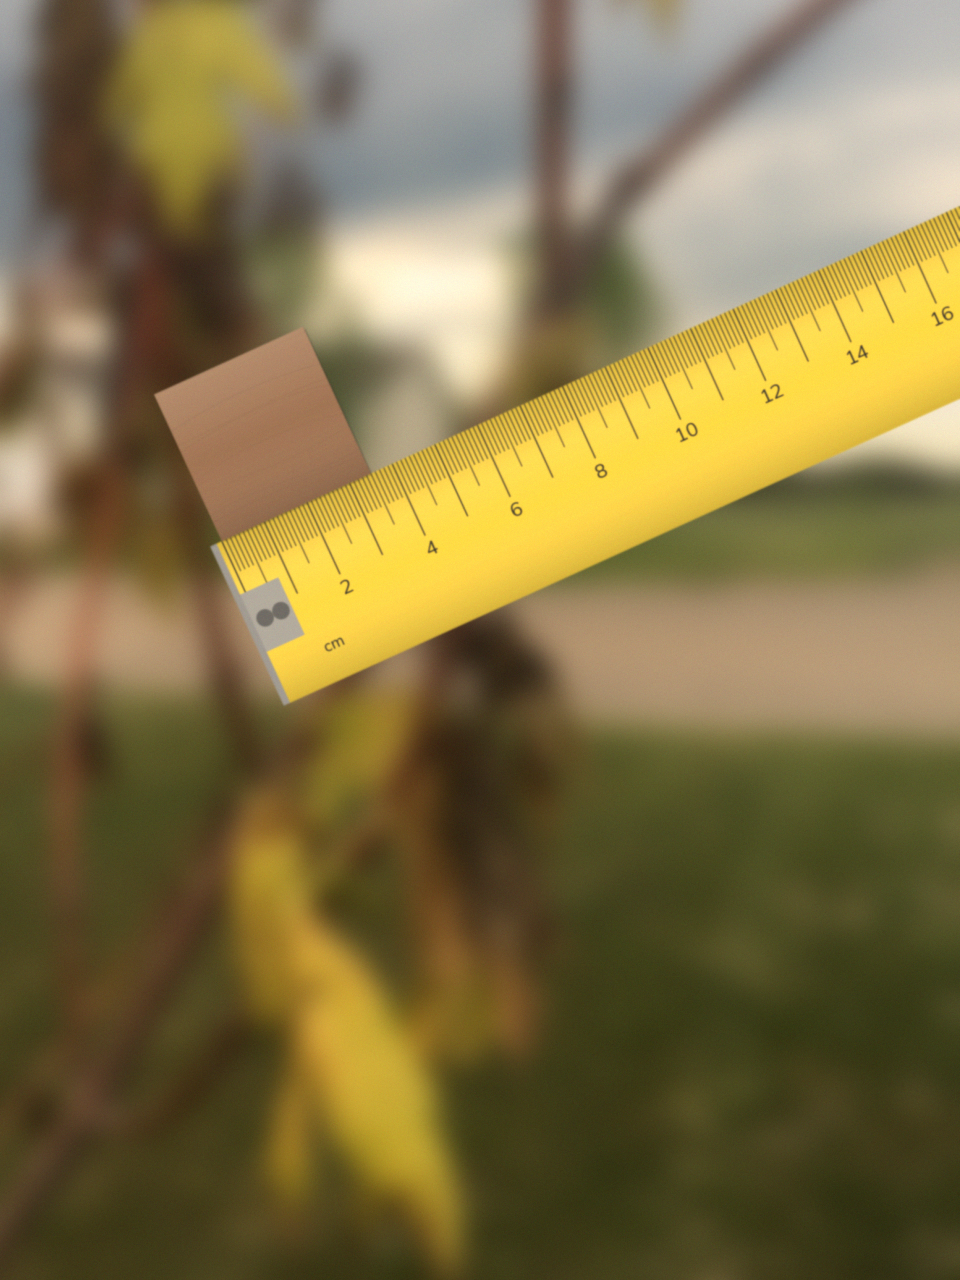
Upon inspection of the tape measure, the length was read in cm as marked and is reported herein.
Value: 3.5 cm
